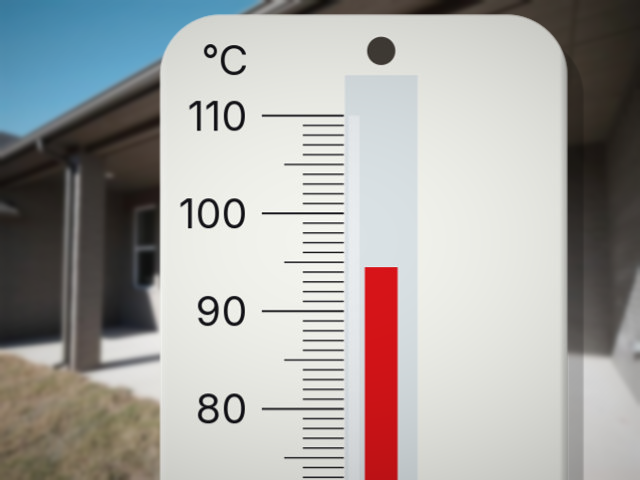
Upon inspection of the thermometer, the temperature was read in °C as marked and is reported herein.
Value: 94.5 °C
